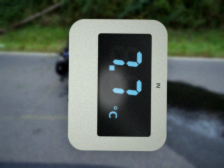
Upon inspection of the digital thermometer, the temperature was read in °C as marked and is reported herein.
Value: 7.7 °C
